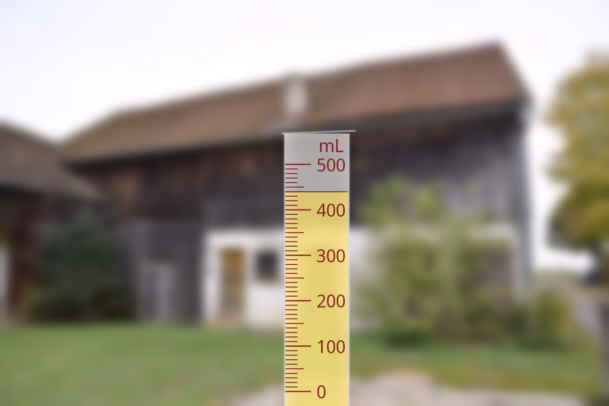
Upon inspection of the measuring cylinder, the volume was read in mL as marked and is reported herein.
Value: 440 mL
